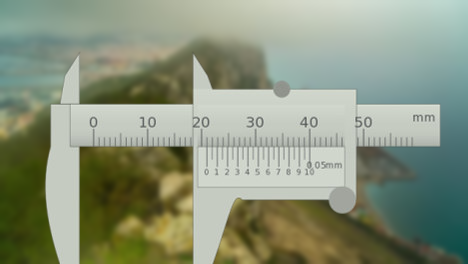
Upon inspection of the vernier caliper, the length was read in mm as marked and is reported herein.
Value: 21.0 mm
